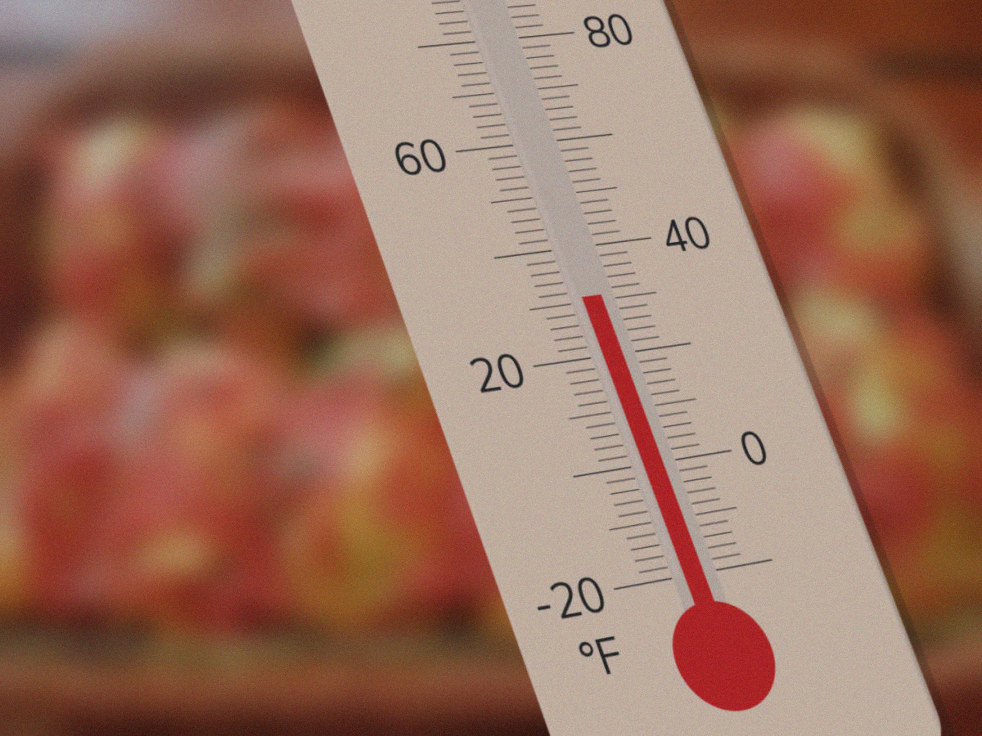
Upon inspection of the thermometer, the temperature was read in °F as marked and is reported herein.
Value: 31 °F
